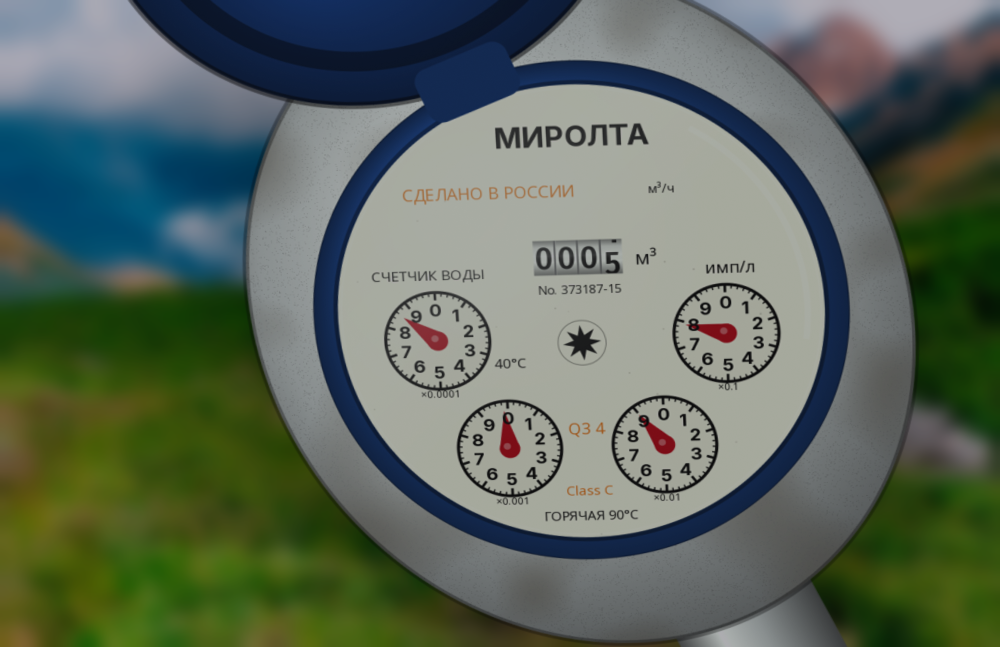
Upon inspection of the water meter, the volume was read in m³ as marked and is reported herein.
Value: 4.7898 m³
